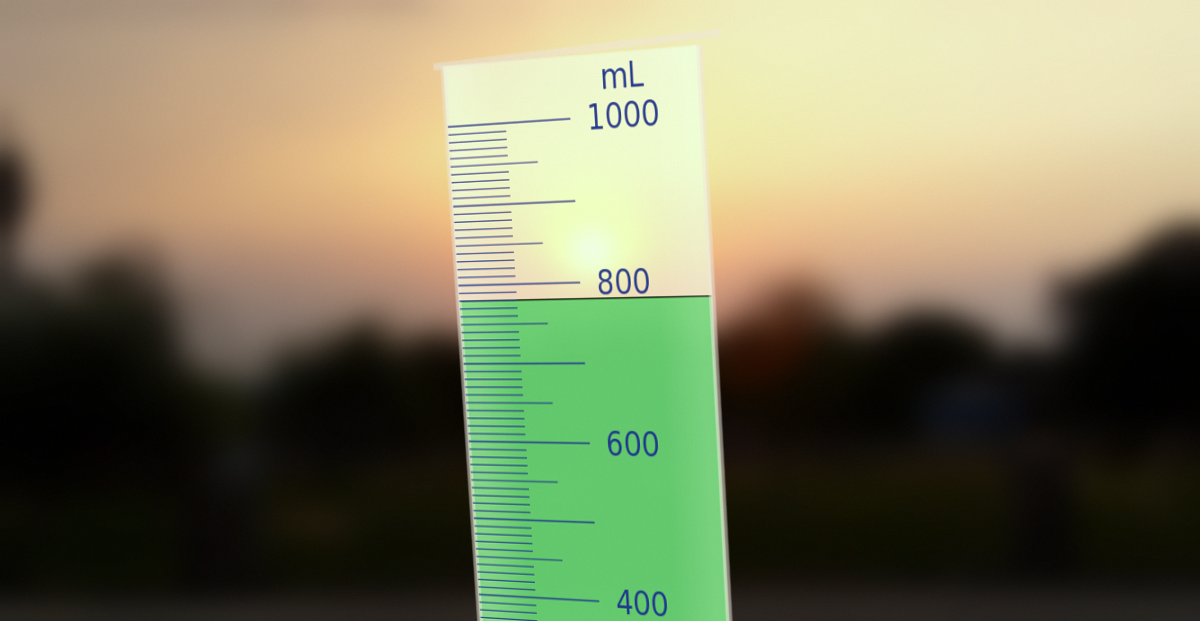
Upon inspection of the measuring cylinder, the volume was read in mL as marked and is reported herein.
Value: 780 mL
